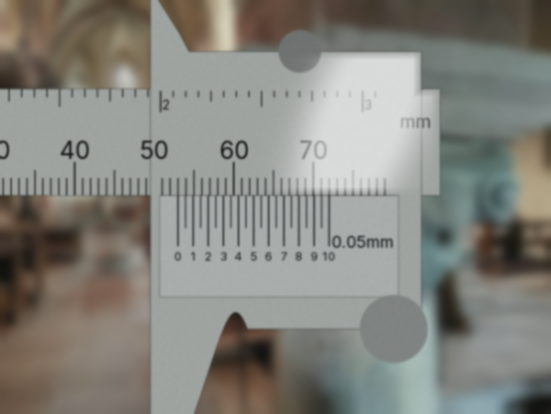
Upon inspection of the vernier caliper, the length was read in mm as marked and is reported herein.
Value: 53.0 mm
